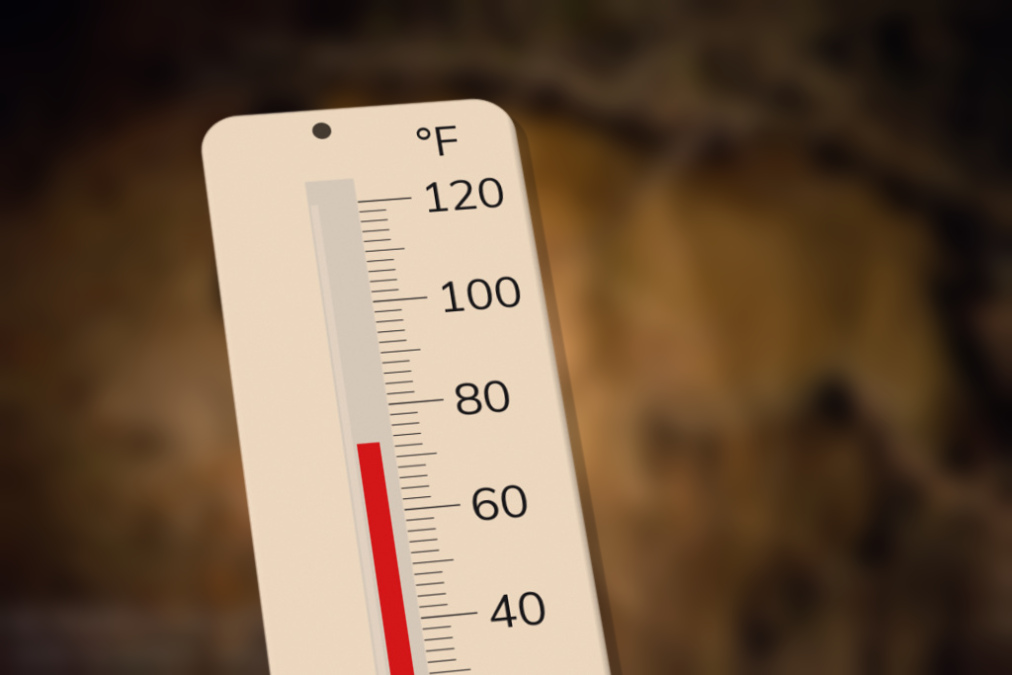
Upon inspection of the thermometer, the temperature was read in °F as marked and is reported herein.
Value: 73 °F
